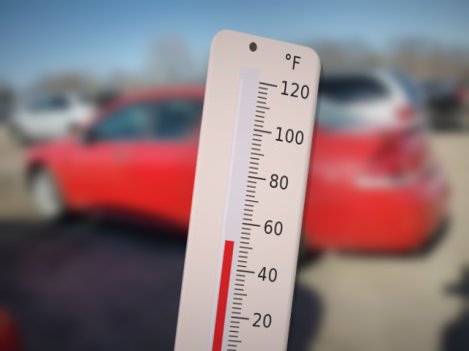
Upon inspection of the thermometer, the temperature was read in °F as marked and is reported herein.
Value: 52 °F
